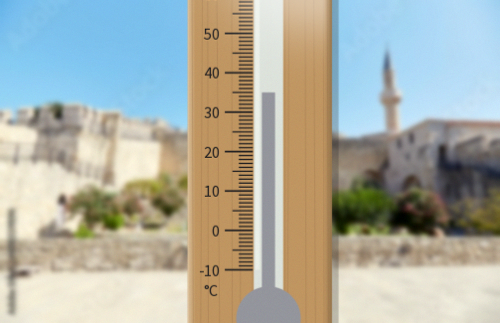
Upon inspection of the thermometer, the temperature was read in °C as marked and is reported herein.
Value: 35 °C
